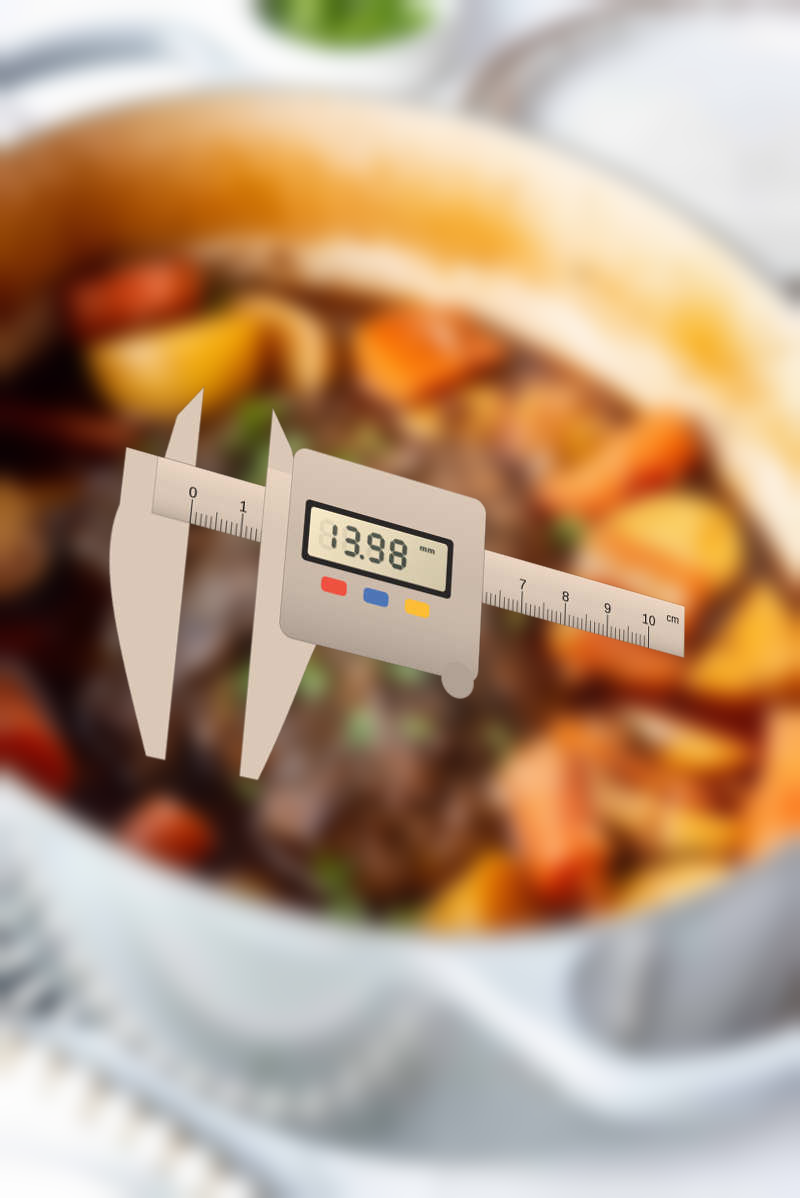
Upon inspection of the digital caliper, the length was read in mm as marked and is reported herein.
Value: 13.98 mm
